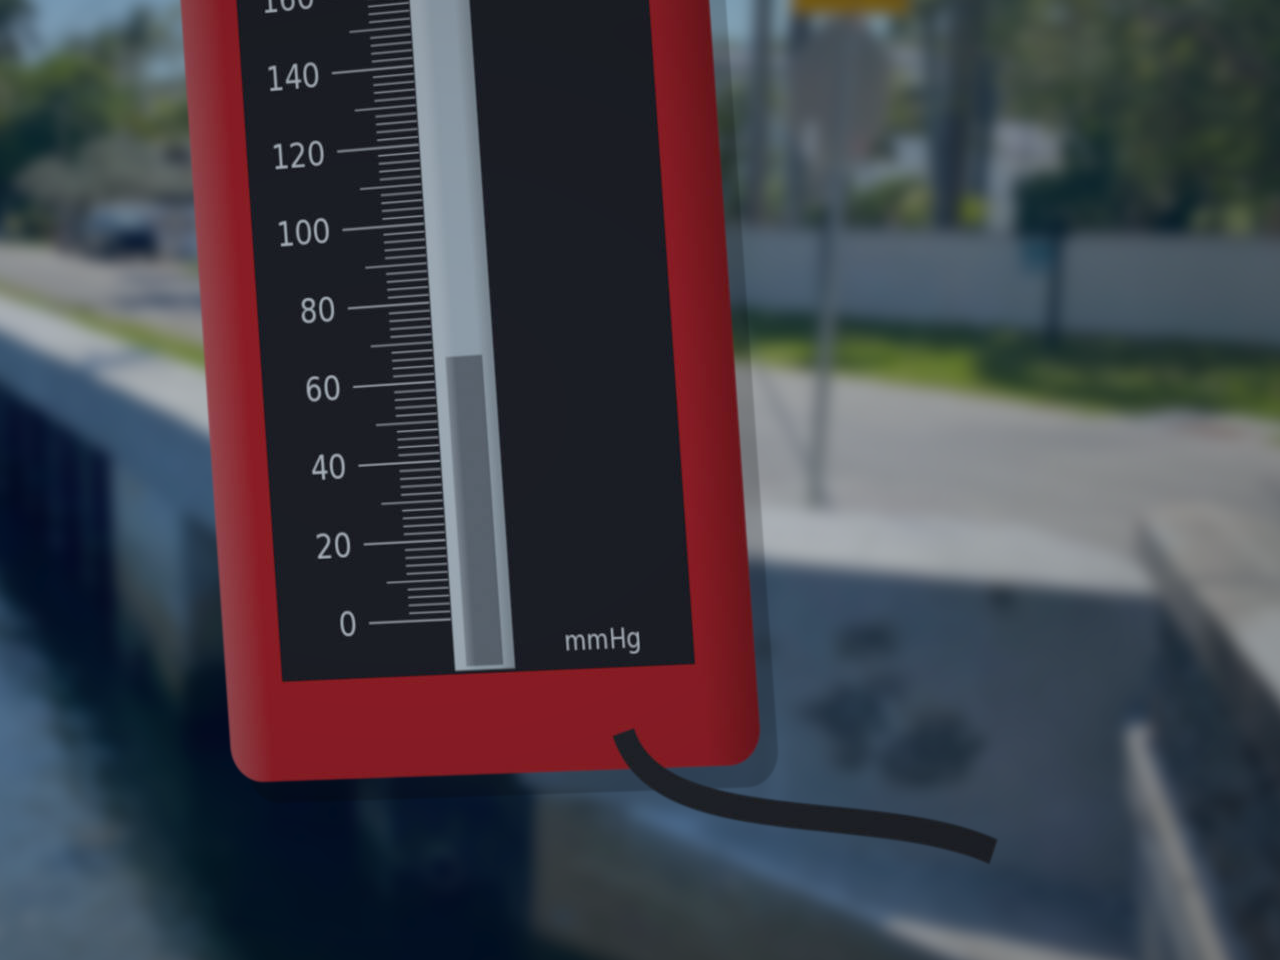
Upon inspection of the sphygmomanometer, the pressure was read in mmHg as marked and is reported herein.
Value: 66 mmHg
